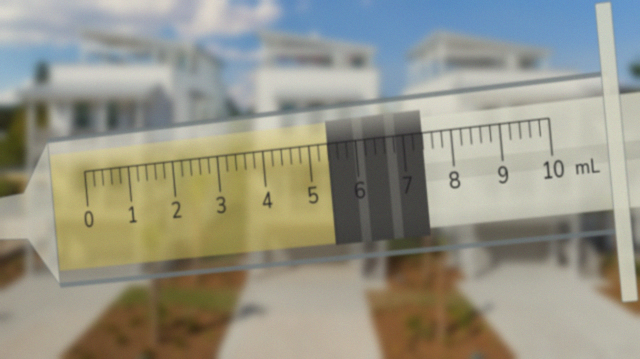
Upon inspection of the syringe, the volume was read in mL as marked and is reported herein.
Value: 5.4 mL
